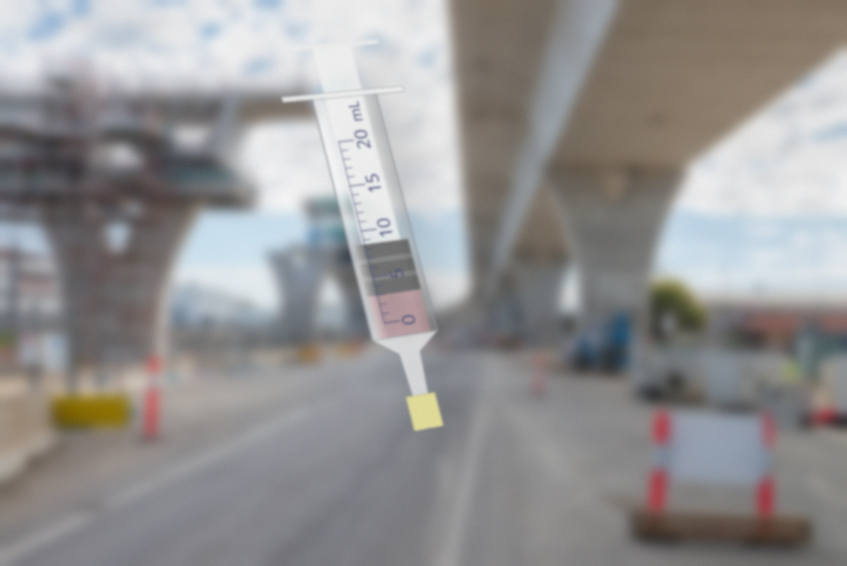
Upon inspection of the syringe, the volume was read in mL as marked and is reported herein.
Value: 3 mL
